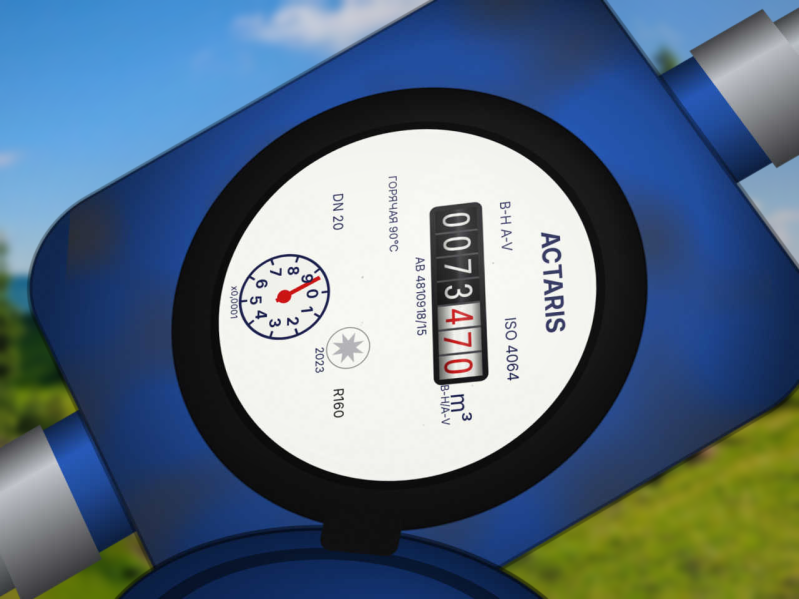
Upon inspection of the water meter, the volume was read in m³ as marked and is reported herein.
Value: 73.4699 m³
